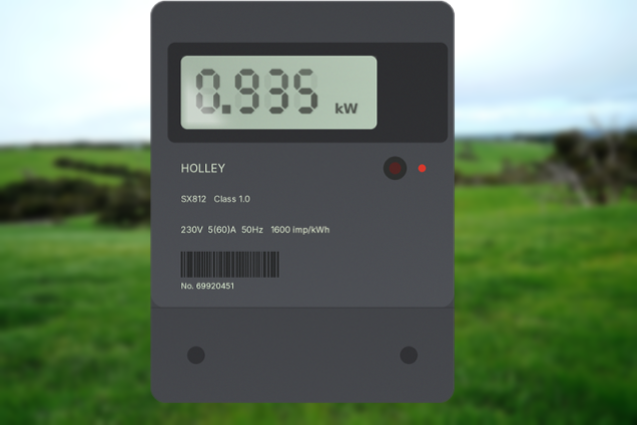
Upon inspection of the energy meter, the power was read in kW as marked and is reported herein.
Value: 0.935 kW
